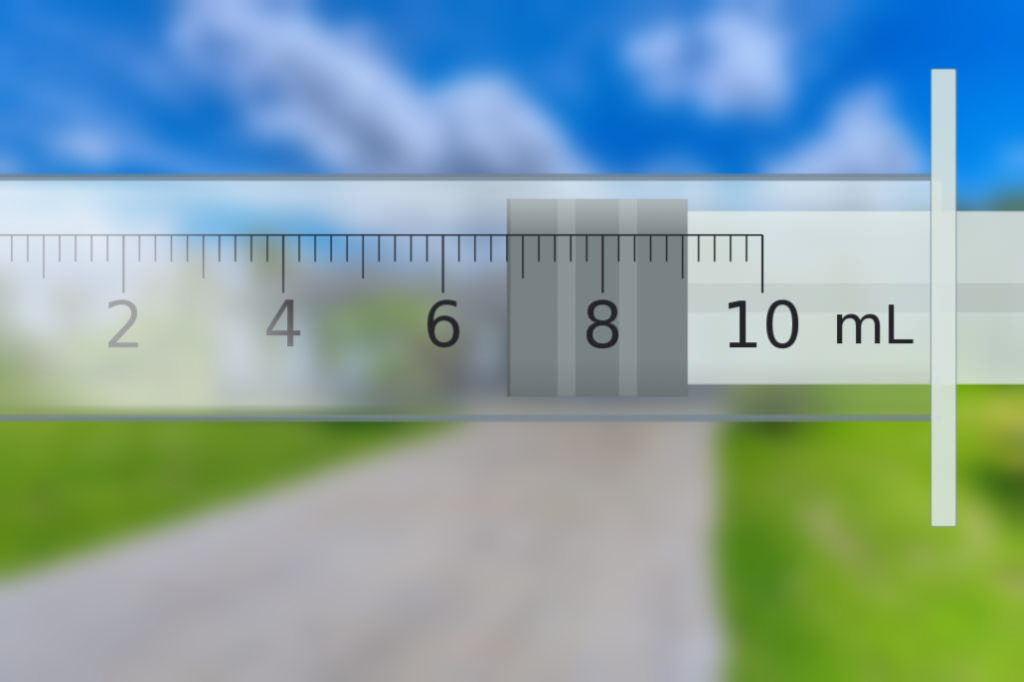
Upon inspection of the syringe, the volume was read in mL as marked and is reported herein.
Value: 6.8 mL
